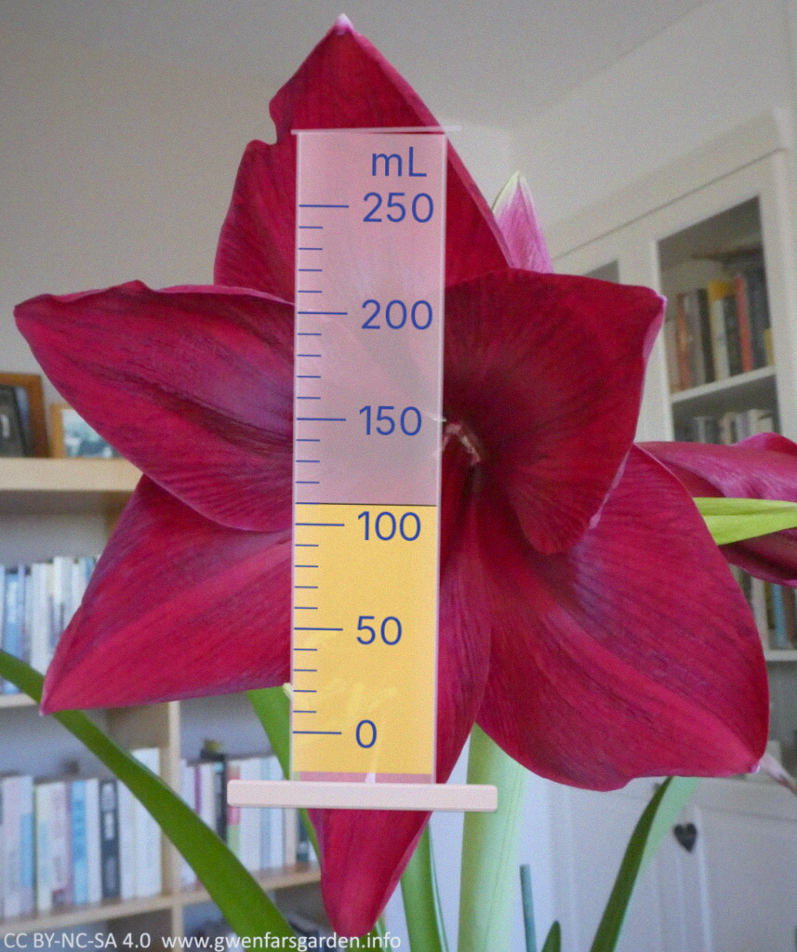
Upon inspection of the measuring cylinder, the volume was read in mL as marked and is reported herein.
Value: 110 mL
